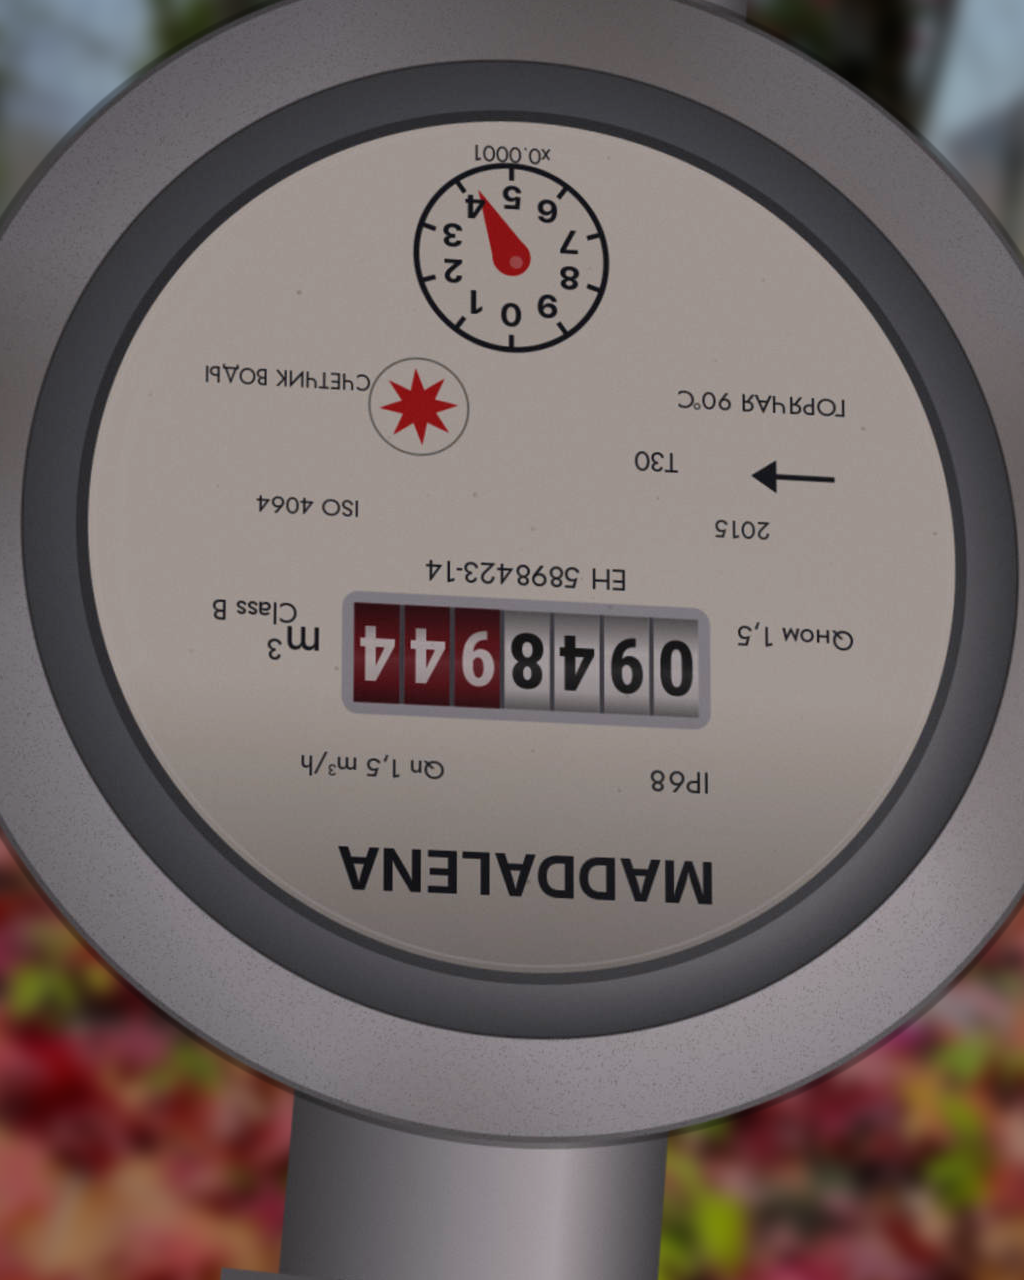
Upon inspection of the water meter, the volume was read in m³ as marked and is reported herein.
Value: 948.9444 m³
